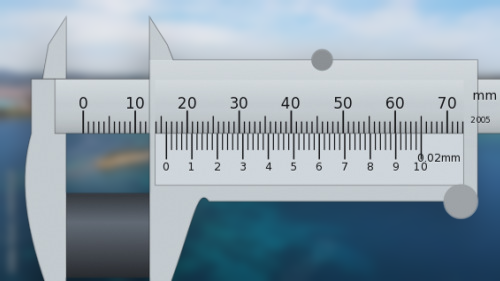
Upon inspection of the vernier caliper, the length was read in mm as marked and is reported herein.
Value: 16.0 mm
